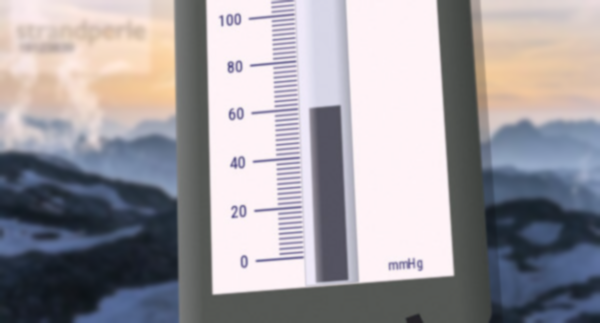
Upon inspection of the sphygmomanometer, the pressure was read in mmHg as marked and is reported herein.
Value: 60 mmHg
